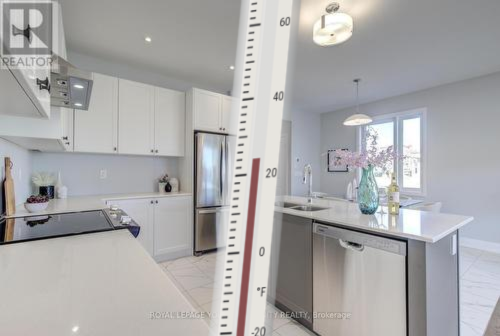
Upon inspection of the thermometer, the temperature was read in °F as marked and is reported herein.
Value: 24 °F
